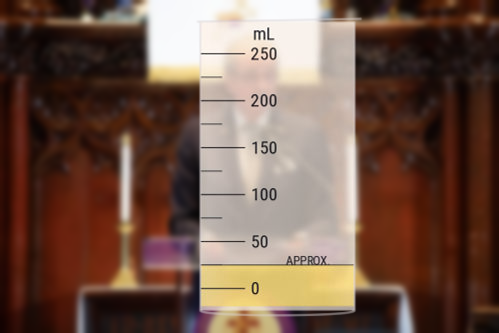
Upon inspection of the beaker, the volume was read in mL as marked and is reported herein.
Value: 25 mL
